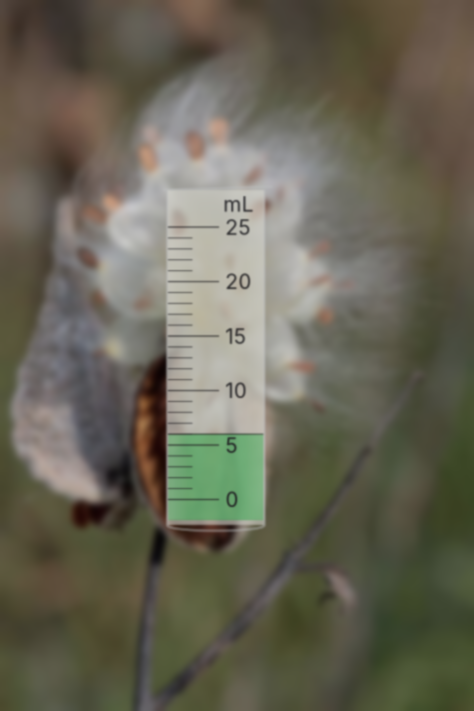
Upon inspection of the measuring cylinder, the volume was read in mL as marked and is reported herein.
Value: 6 mL
